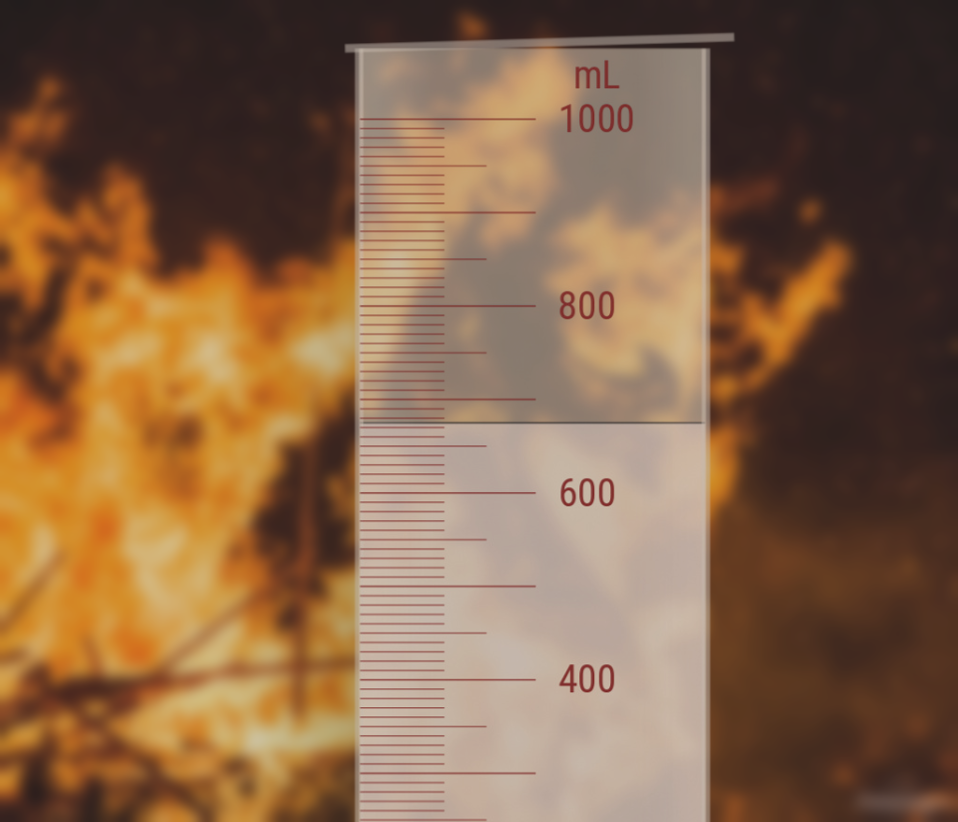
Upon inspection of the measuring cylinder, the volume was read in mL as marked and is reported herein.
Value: 675 mL
